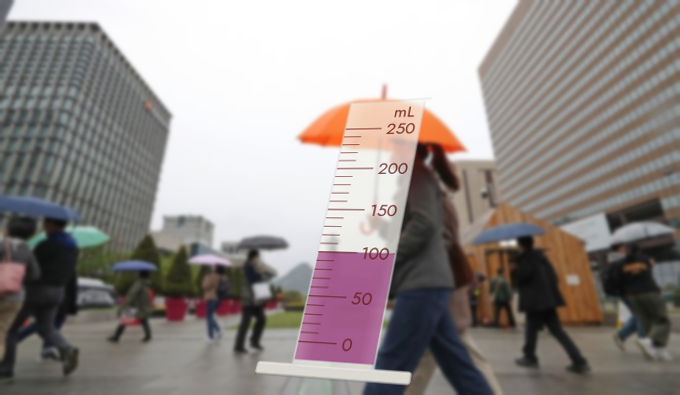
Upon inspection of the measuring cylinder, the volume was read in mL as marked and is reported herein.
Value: 100 mL
